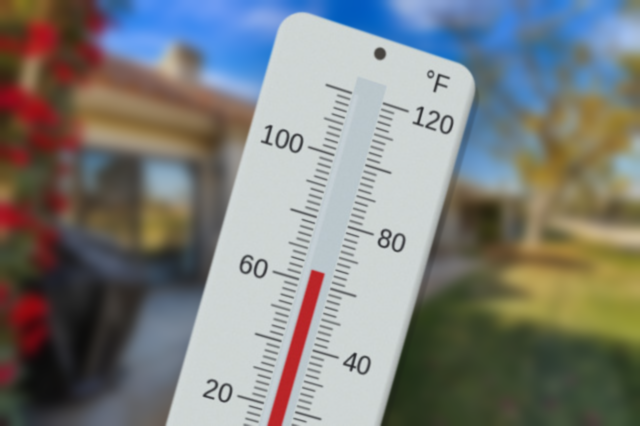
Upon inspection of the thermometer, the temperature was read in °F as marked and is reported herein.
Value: 64 °F
